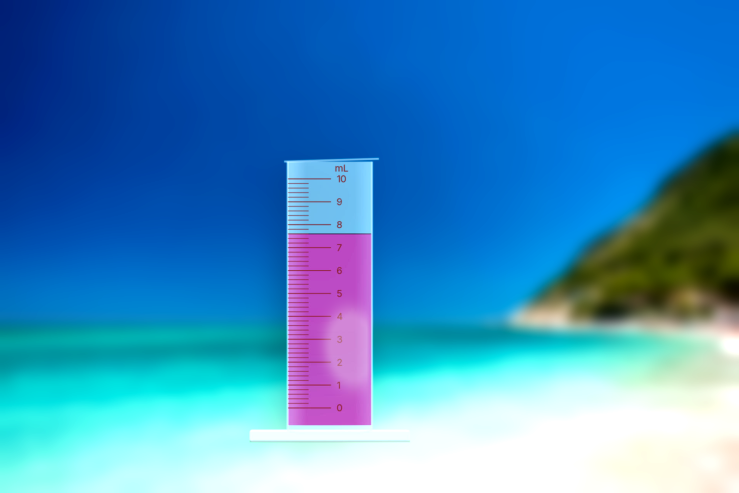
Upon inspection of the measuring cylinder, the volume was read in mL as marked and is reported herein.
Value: 7.6 mL
